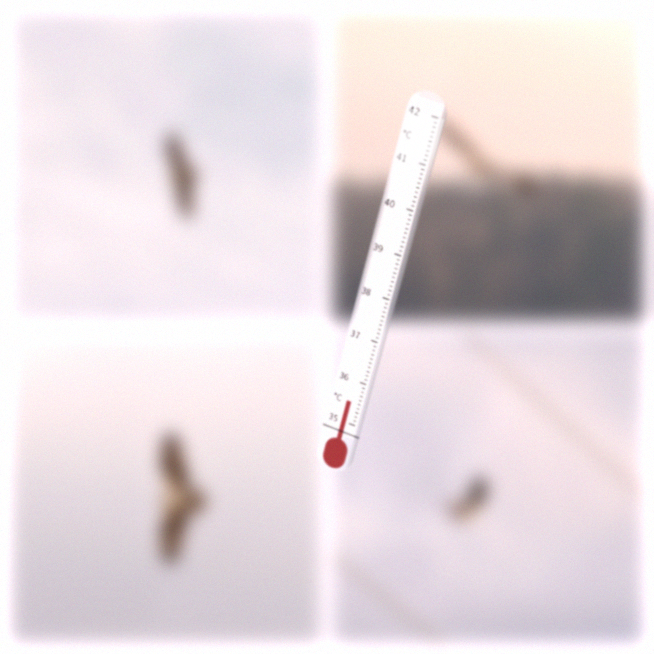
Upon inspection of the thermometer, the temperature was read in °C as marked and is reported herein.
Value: 35.5 °C
